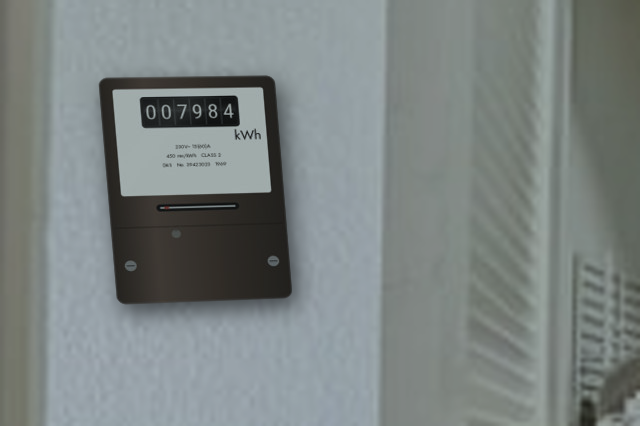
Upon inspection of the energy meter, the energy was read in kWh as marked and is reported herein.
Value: 7984 kWh
